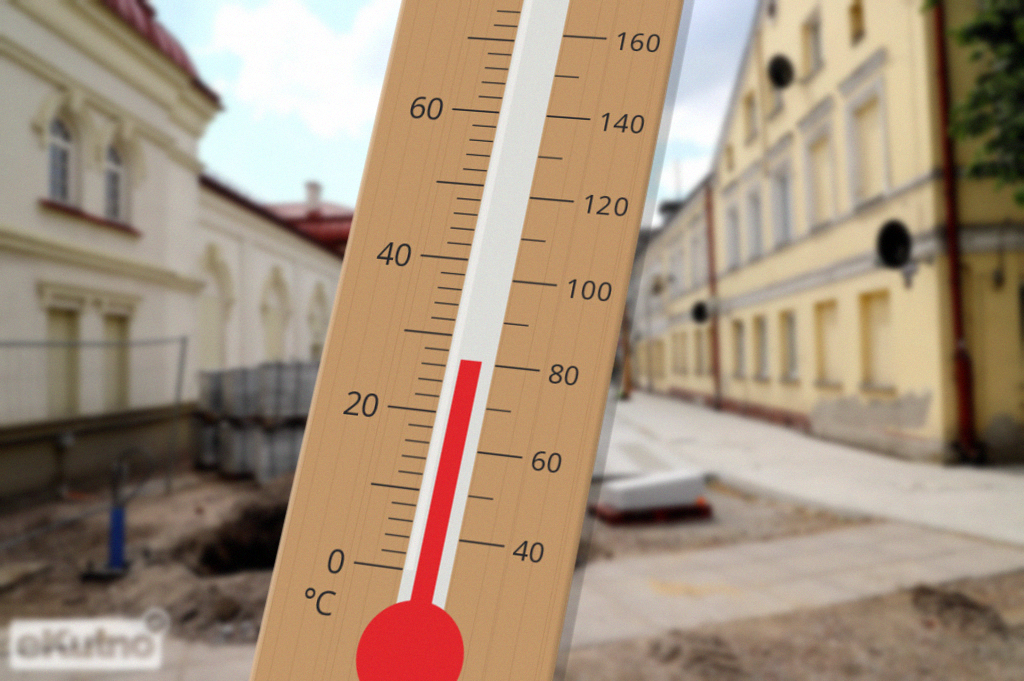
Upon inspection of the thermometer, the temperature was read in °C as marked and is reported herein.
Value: 27 °C
